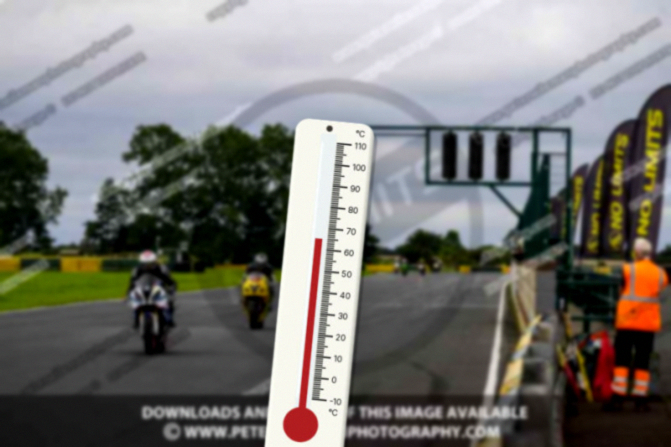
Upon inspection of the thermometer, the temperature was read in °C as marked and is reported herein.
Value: 65 °C
